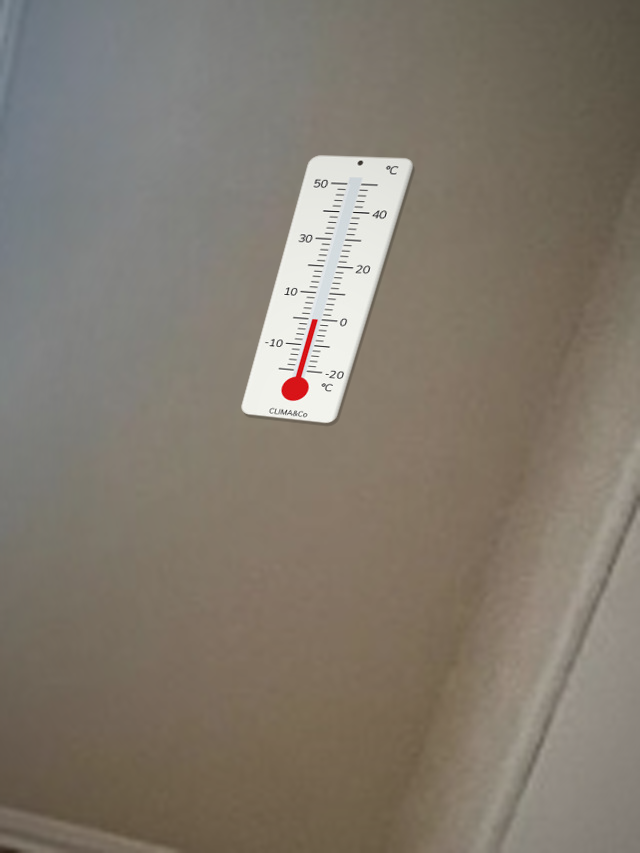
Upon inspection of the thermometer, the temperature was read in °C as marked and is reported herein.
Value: 0 °C
